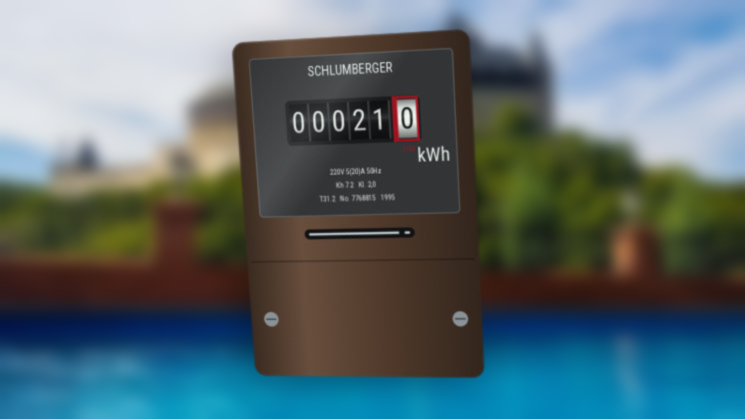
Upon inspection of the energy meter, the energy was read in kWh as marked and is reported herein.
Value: 21.0 kWh
